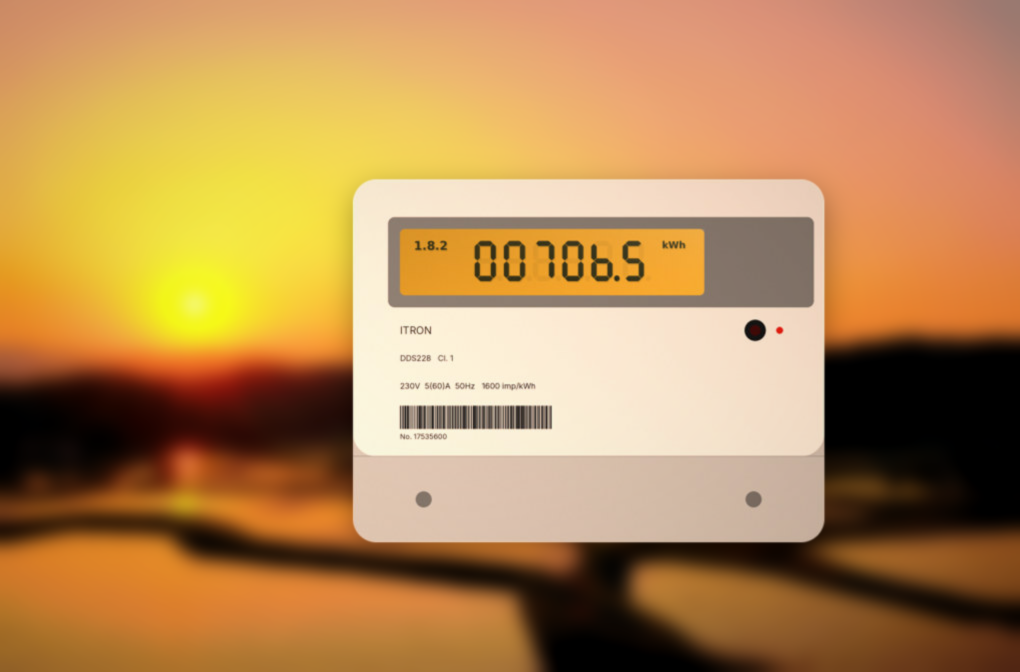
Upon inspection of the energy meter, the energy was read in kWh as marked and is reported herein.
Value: 706.5 kWh
